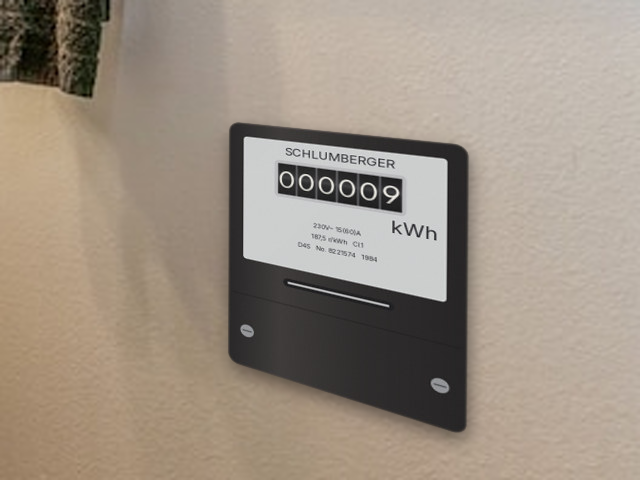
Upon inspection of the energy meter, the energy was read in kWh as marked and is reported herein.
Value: 9 kWh
